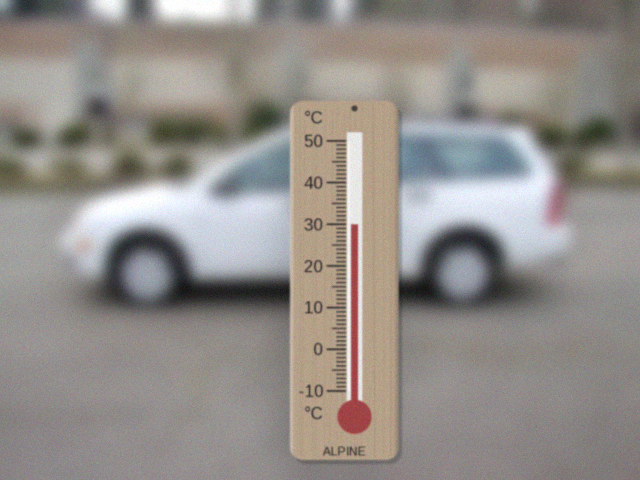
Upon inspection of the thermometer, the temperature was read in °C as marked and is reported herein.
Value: 30 °C
